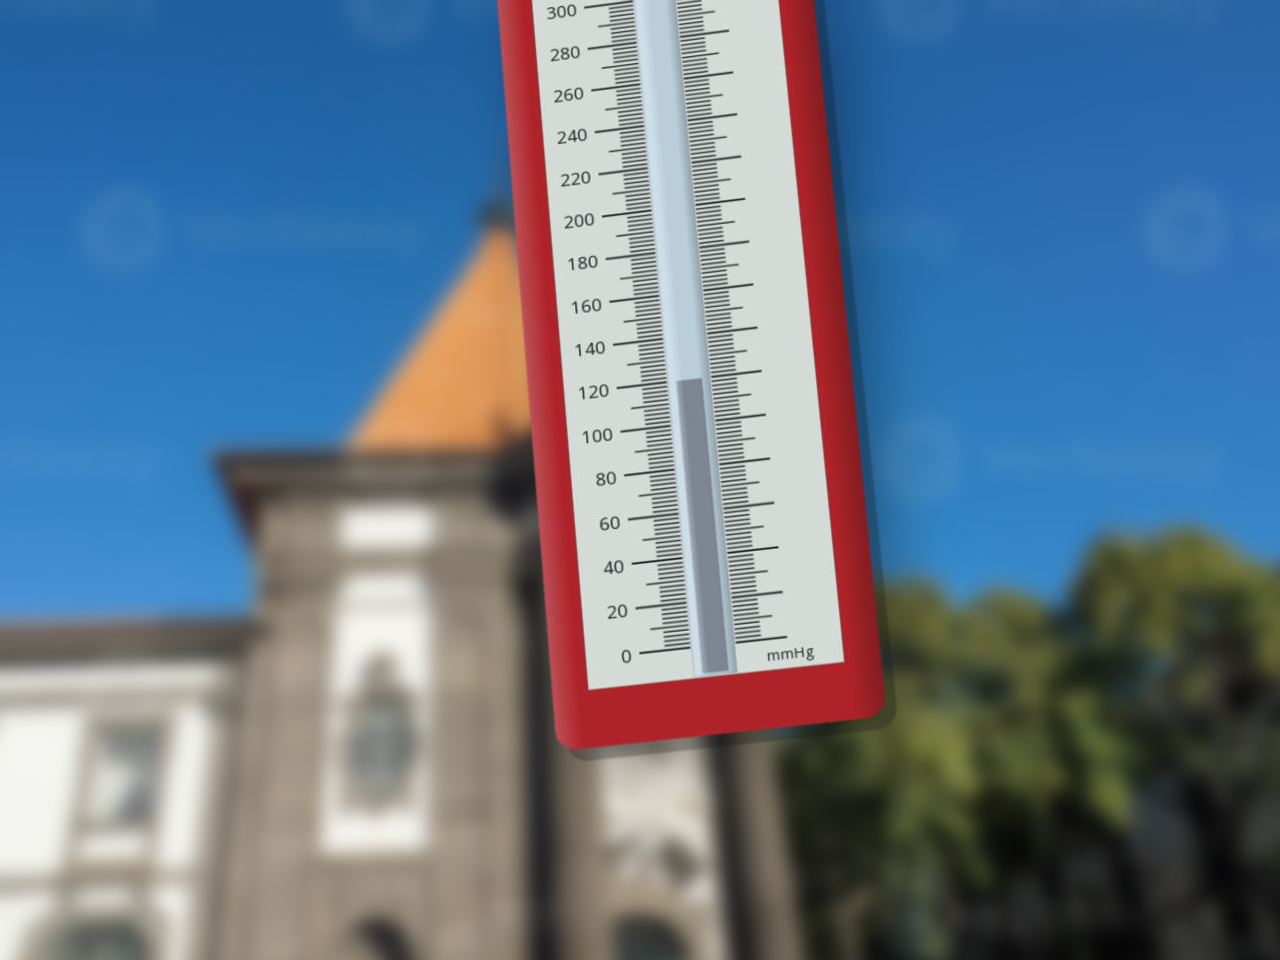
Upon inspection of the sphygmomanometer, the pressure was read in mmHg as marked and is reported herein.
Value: 120 mmHg
